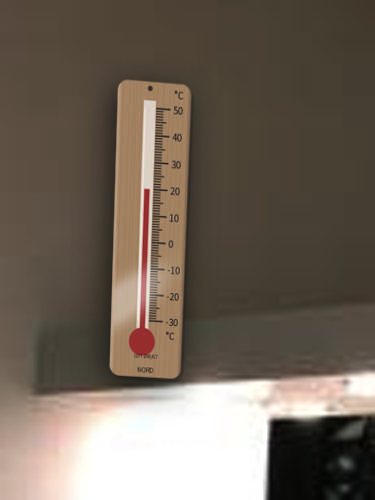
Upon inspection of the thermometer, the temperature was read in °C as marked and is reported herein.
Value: 20 °C
